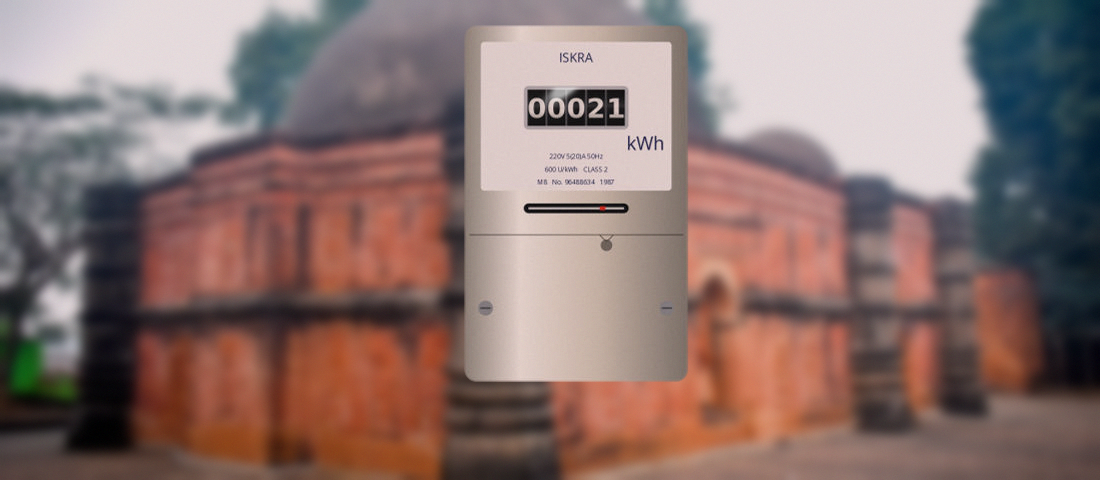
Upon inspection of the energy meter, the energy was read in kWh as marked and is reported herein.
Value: 21 kWh
